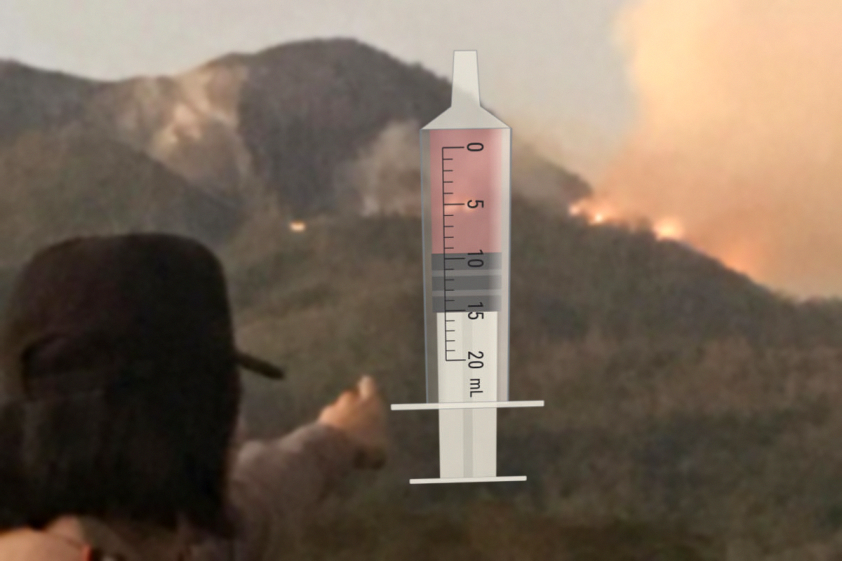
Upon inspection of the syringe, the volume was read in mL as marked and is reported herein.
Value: 9.5 mL
